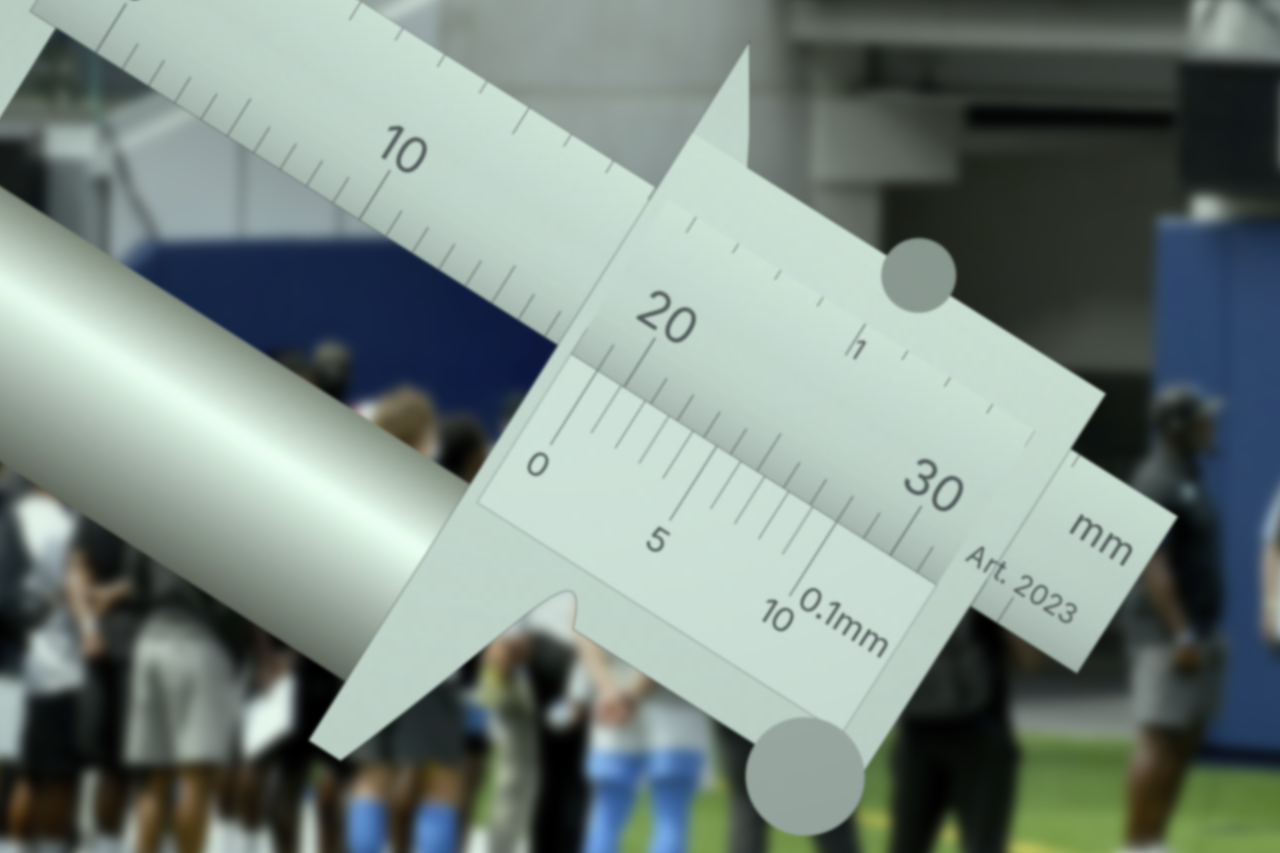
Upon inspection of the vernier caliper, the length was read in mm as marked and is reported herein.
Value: 19.0 mm
